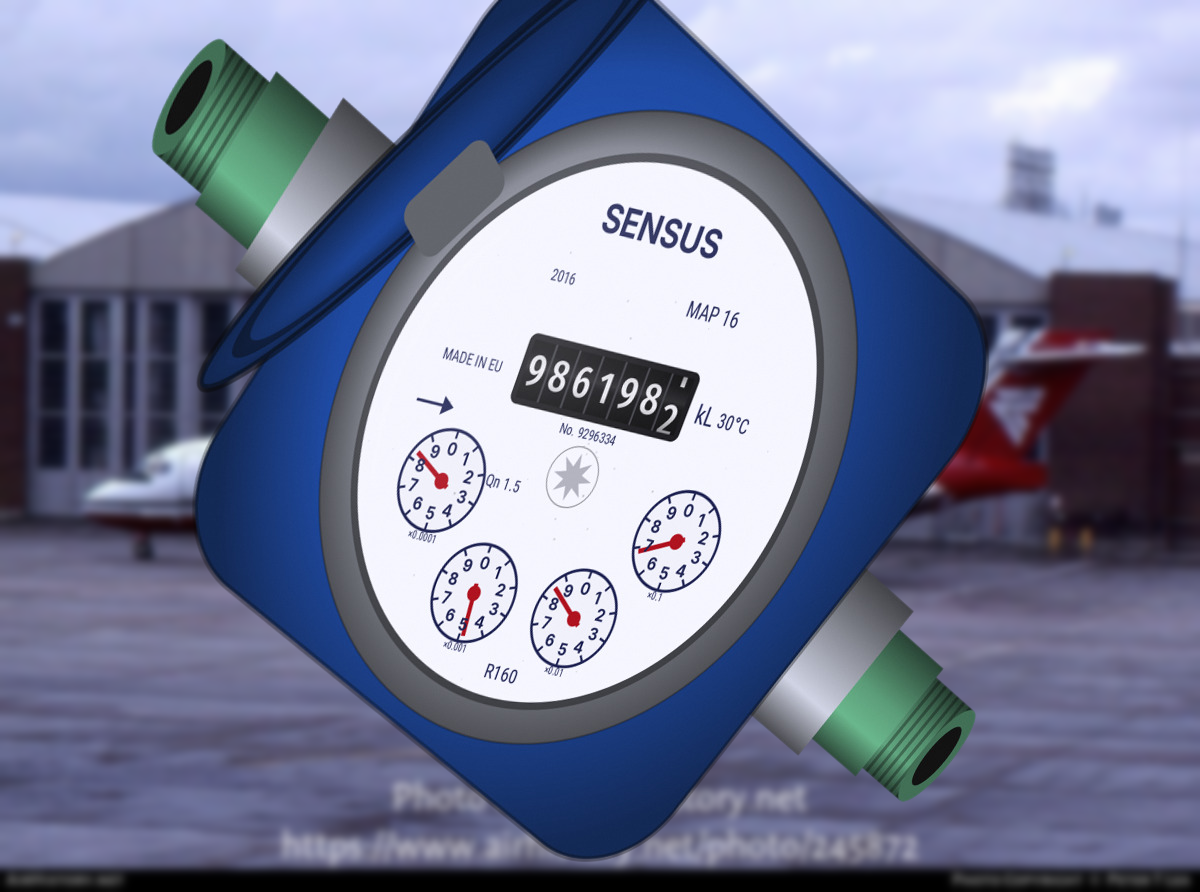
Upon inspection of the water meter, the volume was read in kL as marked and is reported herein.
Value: 9861981.6848 kL
